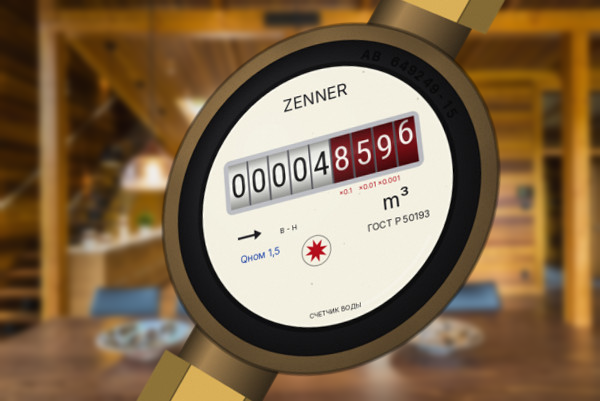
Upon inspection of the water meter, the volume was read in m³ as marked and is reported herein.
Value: 4.8596 m³
